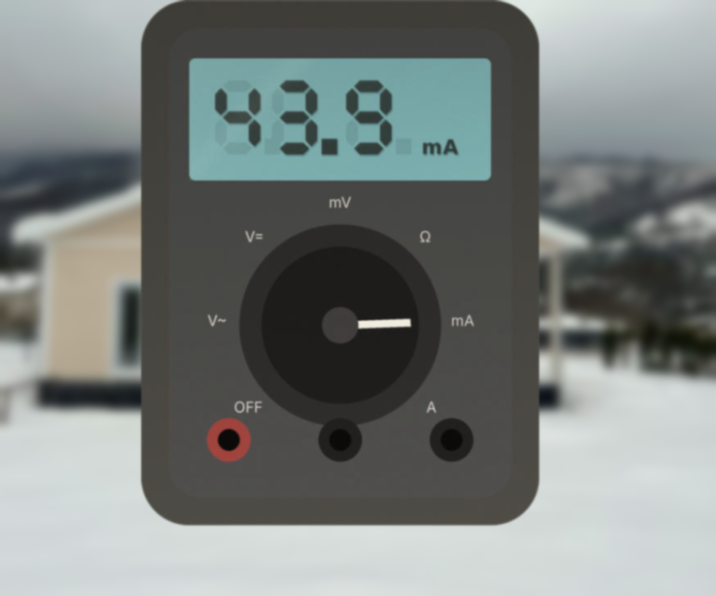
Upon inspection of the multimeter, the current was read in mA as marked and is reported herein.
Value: 43.9 mA
